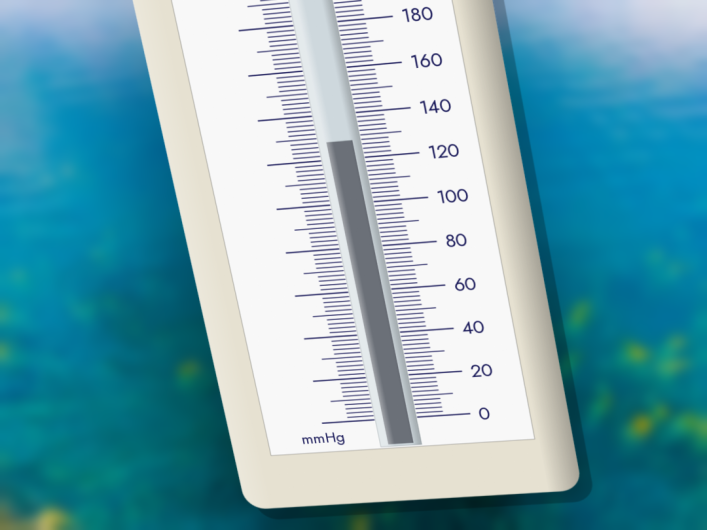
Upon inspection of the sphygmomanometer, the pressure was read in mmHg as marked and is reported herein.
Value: 128 mmHg
